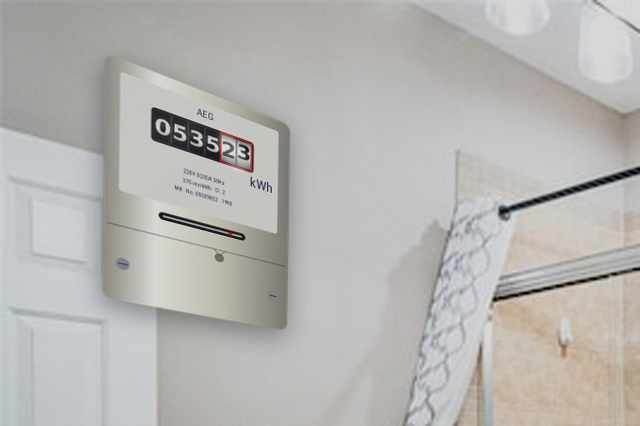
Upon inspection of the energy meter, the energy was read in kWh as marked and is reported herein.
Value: 535.23 kWh
